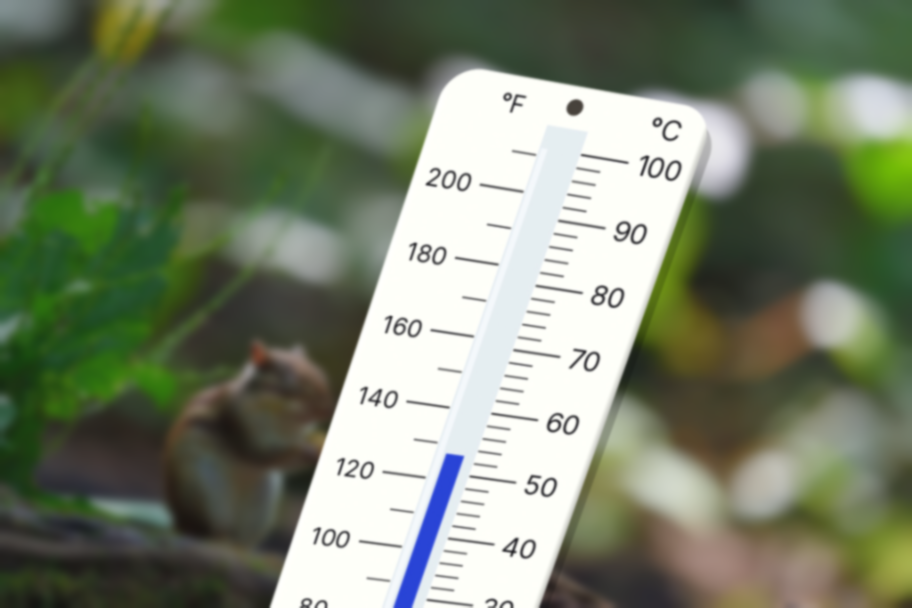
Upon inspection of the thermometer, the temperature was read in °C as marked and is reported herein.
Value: 53 °C
